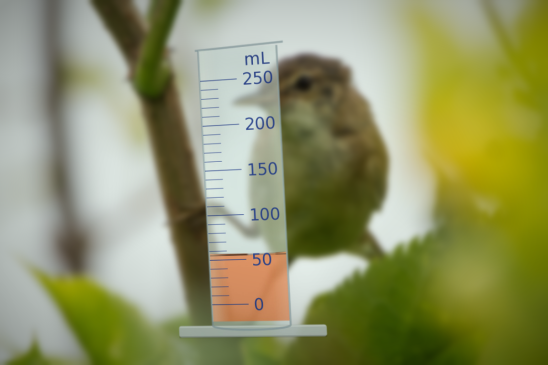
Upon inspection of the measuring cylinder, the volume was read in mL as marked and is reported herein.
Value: 55 mL
